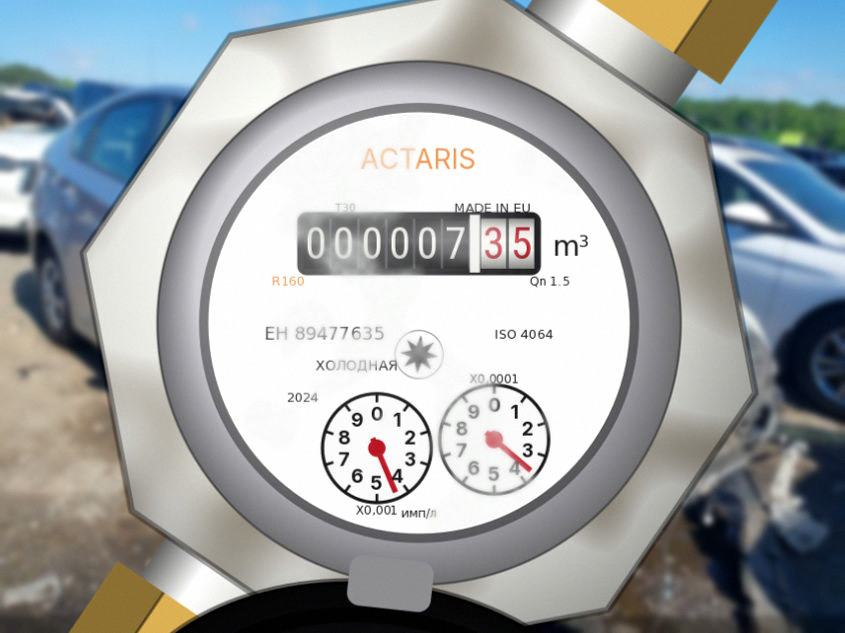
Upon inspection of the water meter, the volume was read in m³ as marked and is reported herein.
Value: 7.3543 m³
